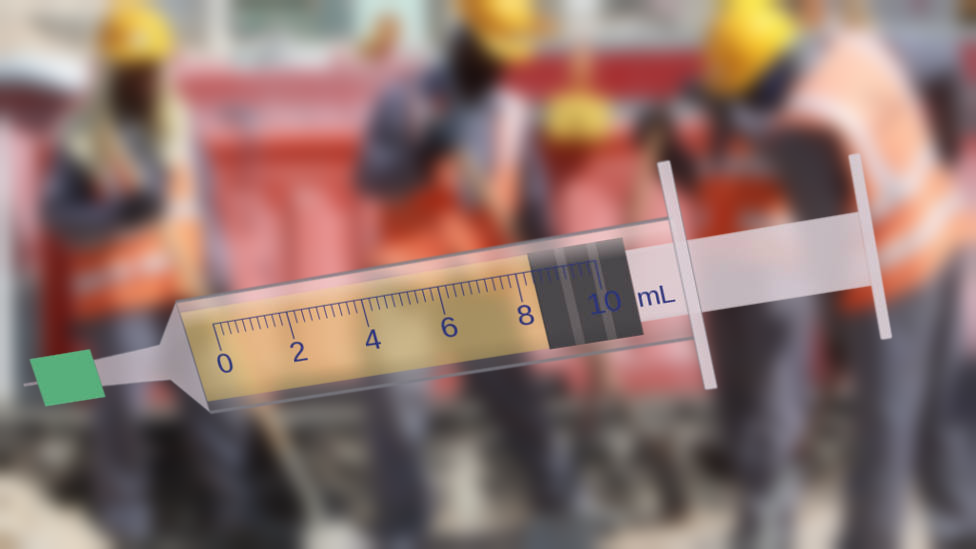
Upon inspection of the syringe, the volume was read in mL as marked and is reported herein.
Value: 8.4 mL
